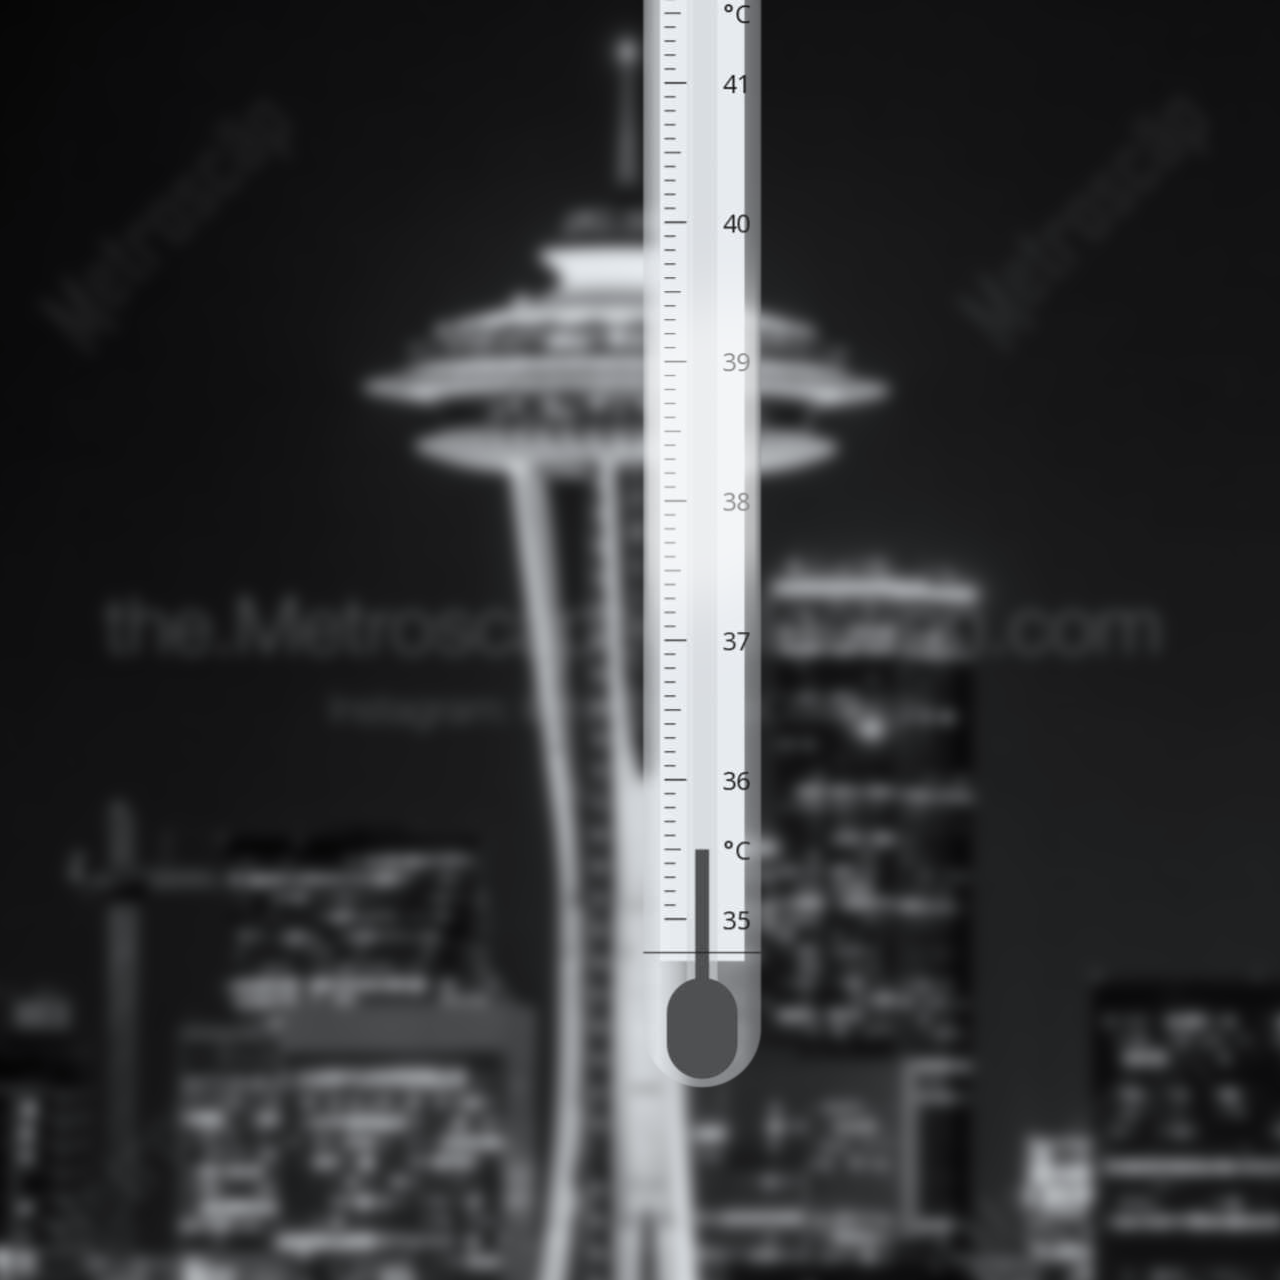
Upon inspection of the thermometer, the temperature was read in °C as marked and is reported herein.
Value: 35.5 °C
